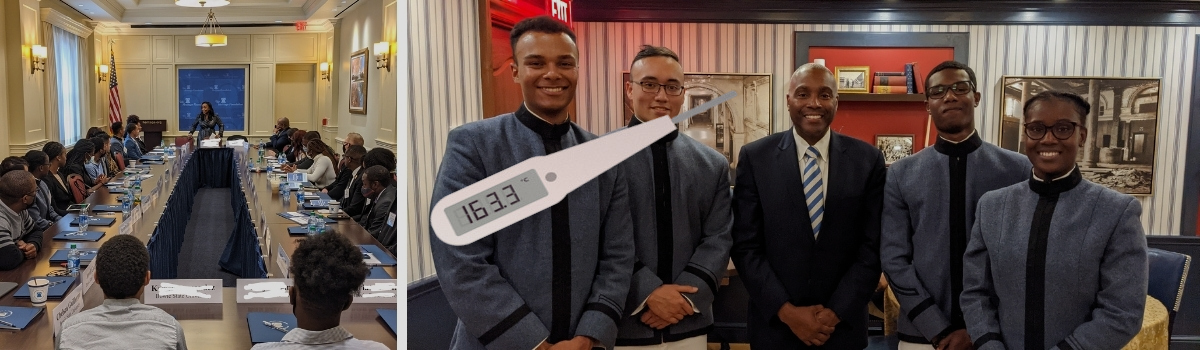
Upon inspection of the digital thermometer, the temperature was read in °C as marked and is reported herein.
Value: 163.3 °C
